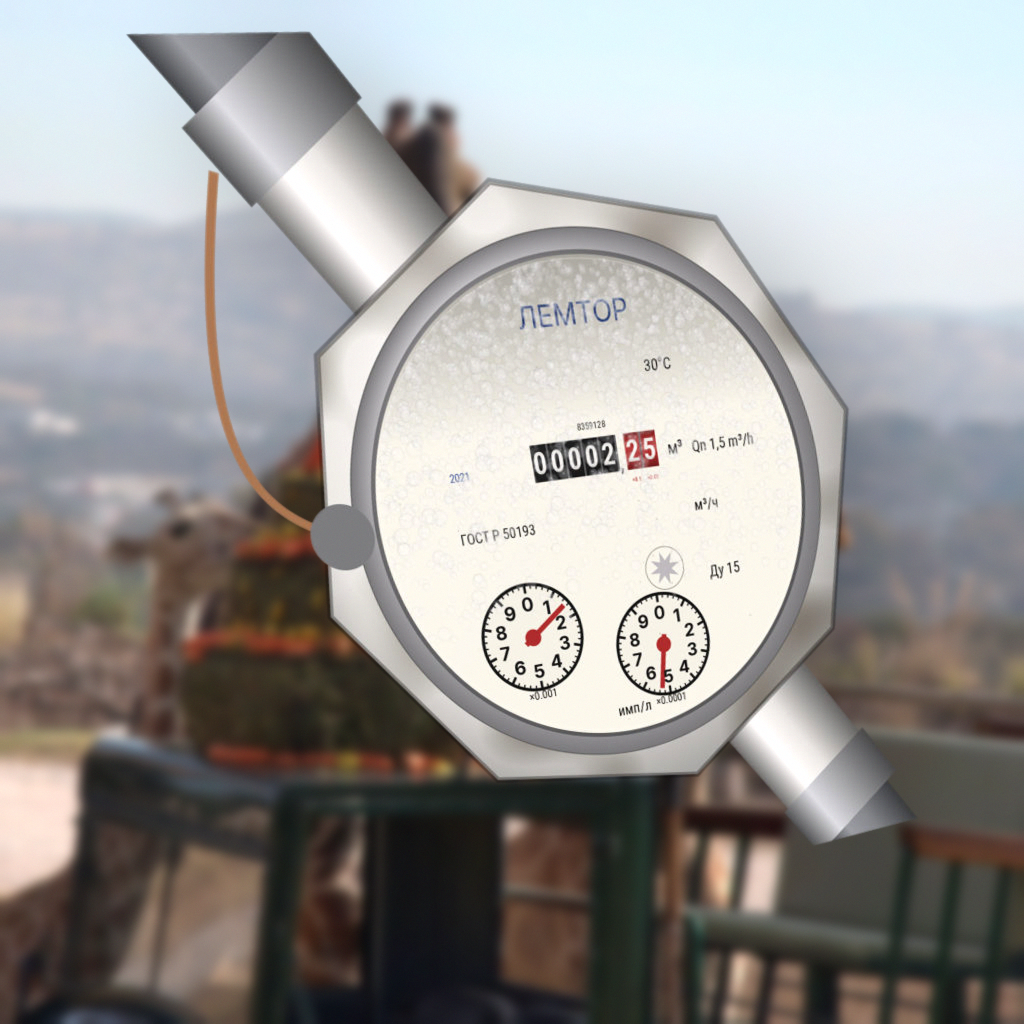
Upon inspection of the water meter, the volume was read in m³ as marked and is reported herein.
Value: 2.2515 m³
